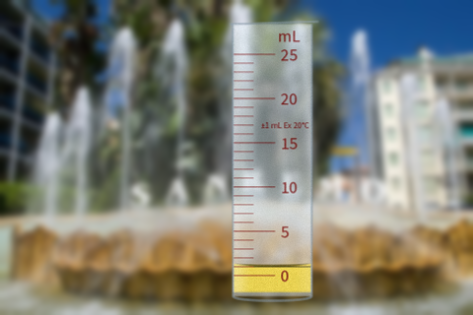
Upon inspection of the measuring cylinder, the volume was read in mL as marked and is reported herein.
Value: 1 mL
